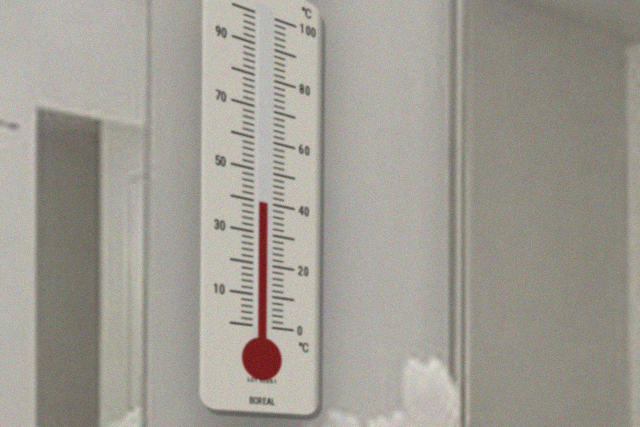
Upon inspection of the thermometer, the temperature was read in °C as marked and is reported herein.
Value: 40 °C
